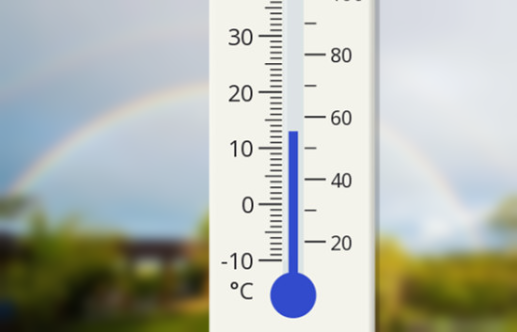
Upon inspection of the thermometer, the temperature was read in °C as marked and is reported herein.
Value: 13 °C
